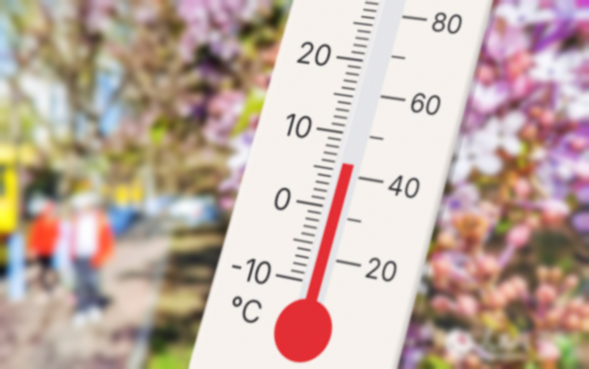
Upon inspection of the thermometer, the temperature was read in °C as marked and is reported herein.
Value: 6 °C
